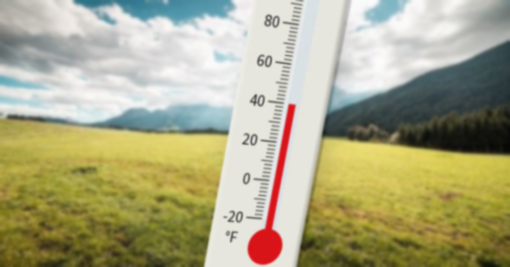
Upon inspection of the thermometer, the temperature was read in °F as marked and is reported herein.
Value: 40 °F
